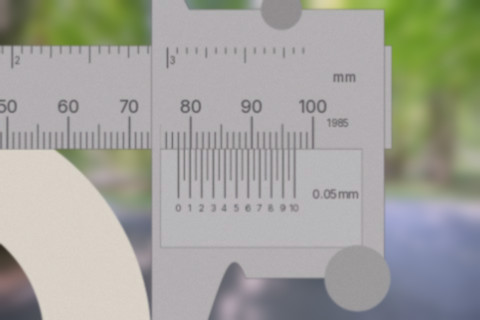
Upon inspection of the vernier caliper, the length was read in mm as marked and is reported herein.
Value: 78.0 mm
